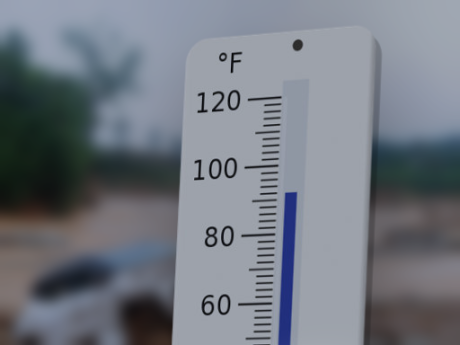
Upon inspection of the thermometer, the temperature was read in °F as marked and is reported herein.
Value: 92 °F
